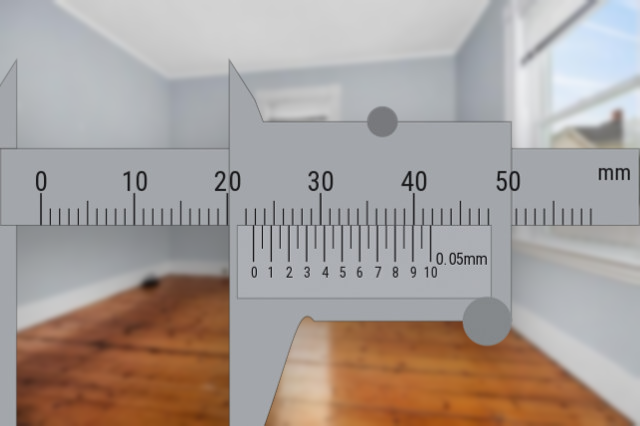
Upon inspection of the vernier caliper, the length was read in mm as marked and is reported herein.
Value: 22.8 mm
